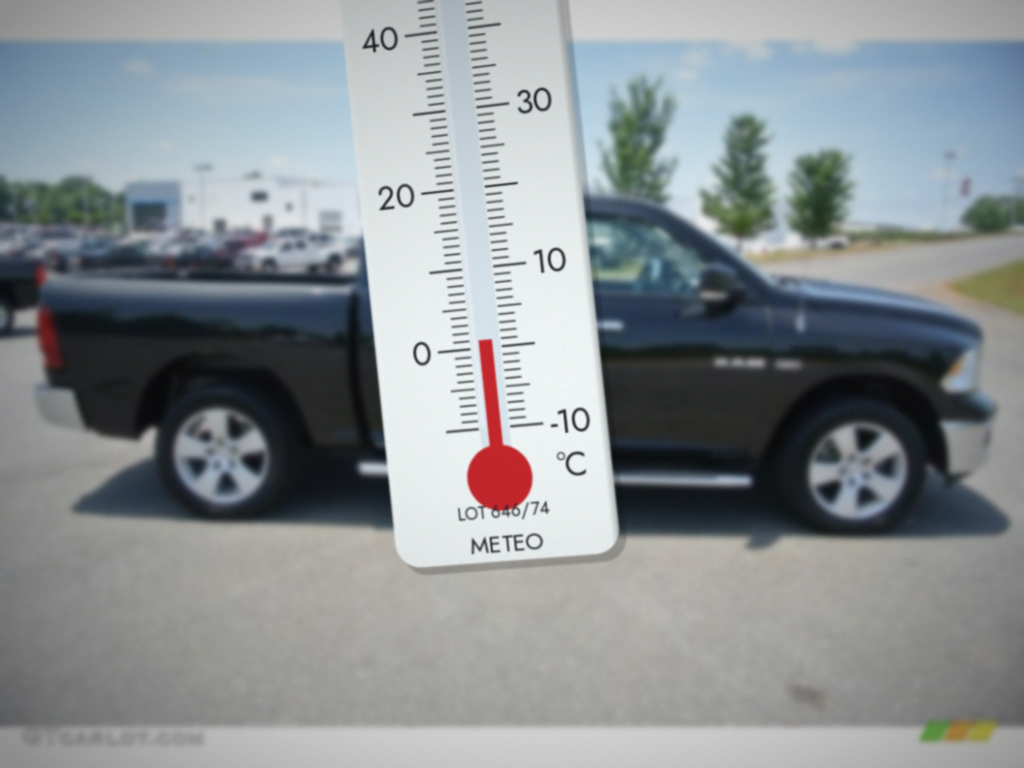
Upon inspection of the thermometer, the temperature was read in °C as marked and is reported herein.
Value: 1 °C
